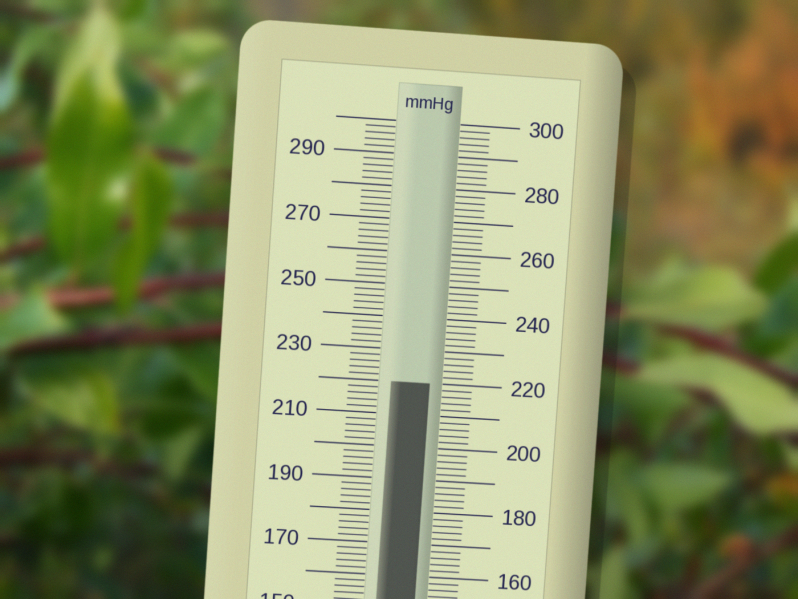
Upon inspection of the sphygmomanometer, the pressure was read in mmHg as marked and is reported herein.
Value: 220 mmHg
